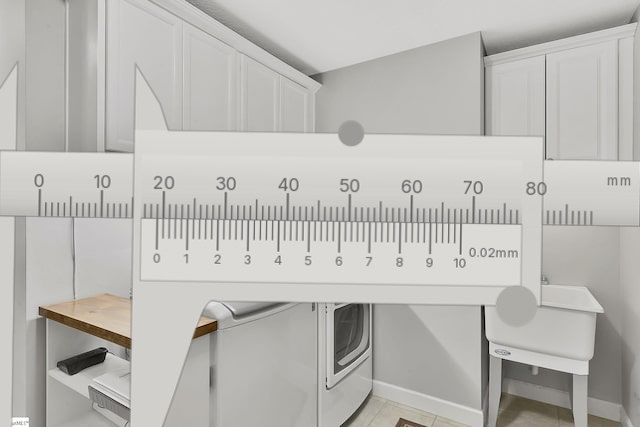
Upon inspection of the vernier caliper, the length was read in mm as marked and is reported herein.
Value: 19.0 mm
